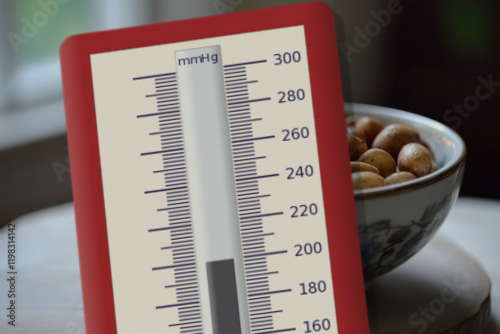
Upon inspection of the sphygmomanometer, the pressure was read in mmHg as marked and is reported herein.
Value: 200 mmHg
